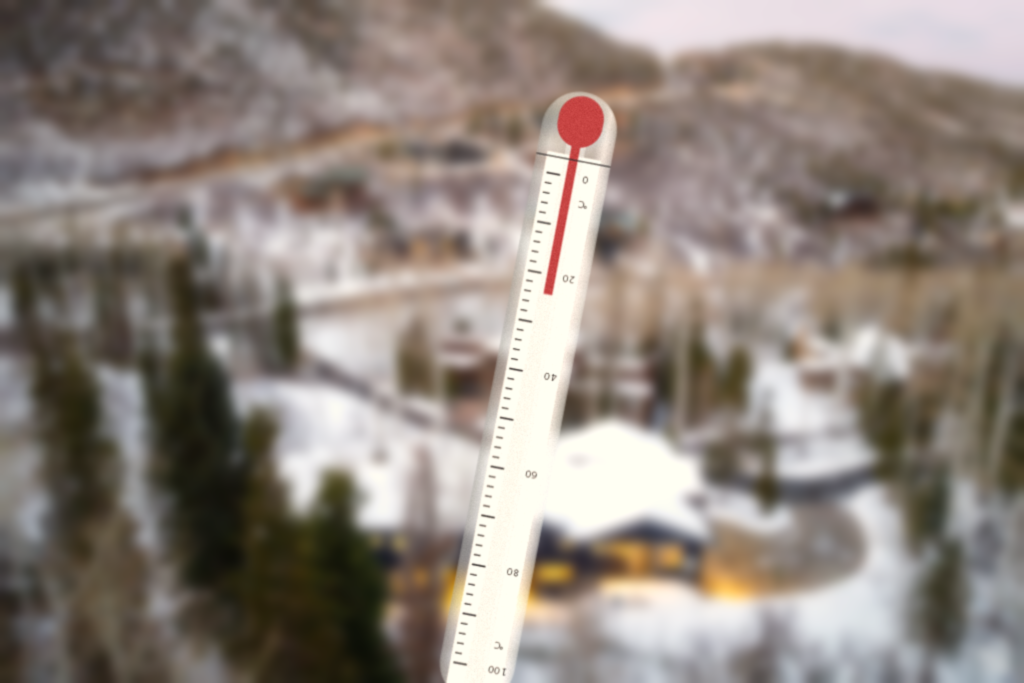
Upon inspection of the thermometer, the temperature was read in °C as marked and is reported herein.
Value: 24 °C
